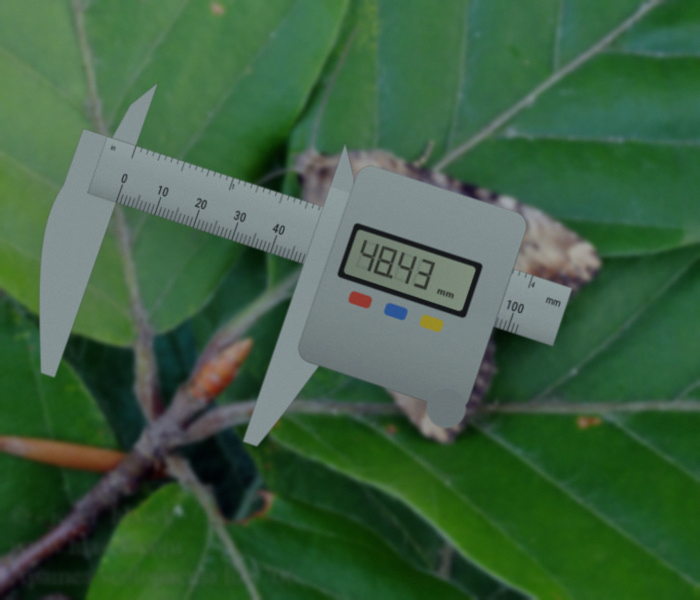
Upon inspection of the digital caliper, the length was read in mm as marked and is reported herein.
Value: 48.43 mm
